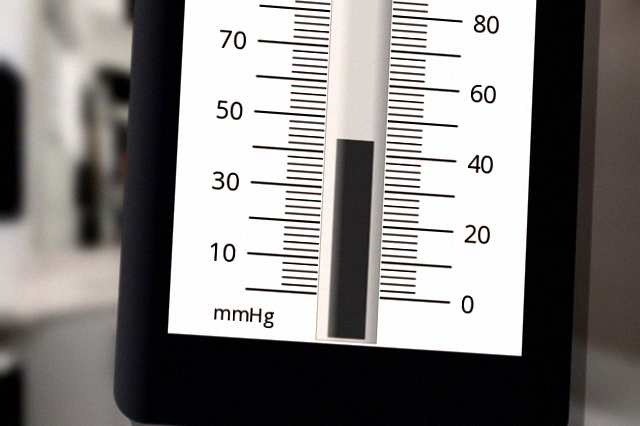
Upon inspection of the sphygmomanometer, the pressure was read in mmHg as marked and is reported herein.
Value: 44 mmHg
